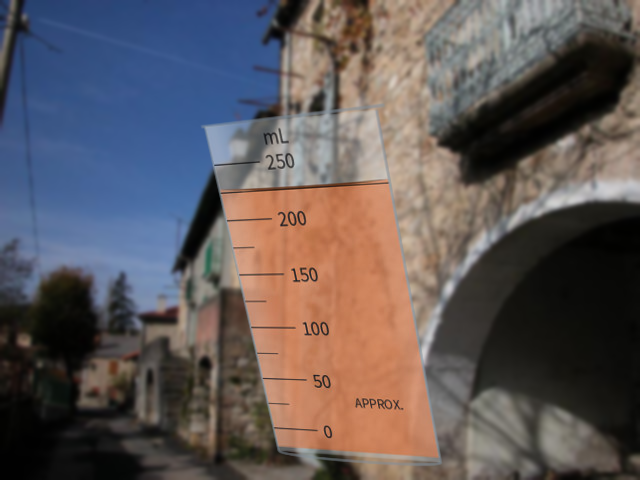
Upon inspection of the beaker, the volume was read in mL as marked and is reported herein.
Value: 225 mL
